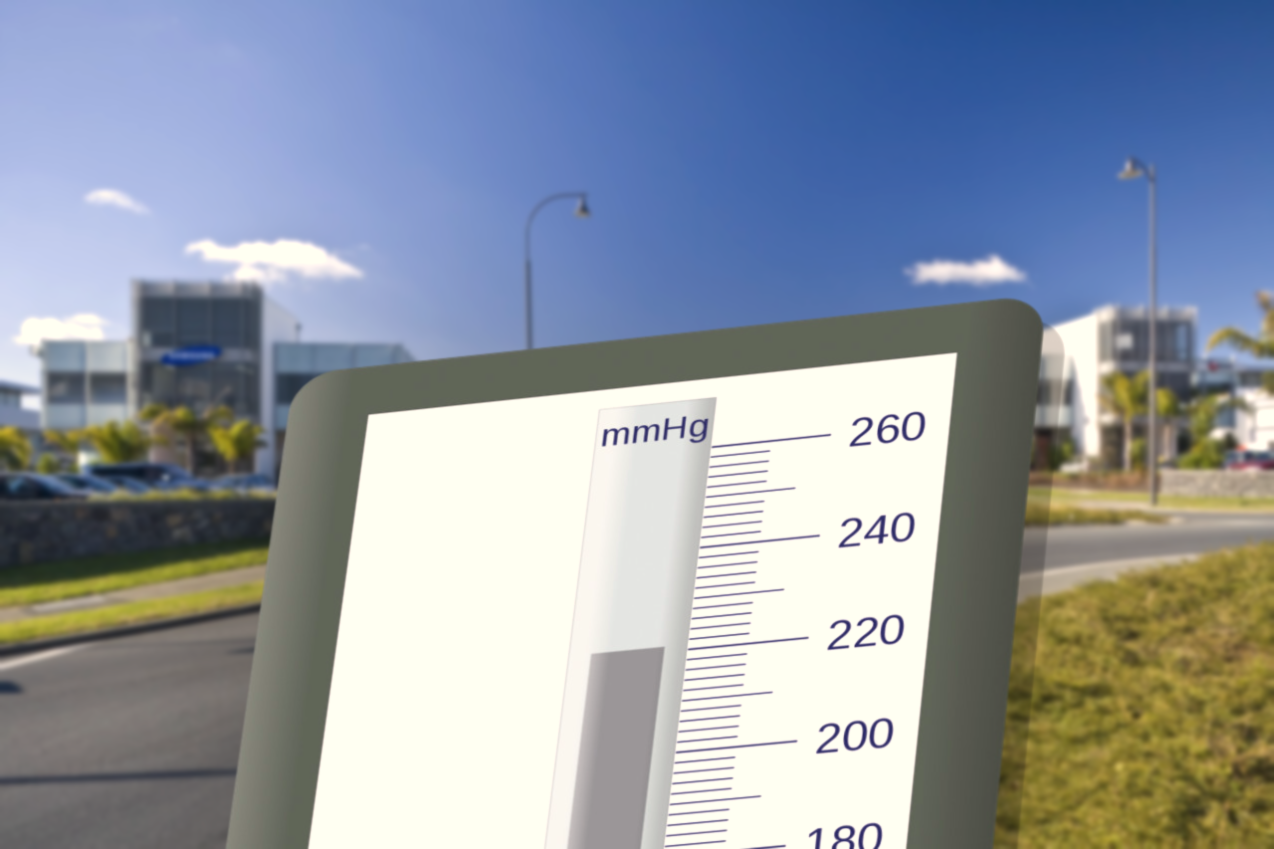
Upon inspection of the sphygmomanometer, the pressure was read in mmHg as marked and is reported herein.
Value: 221 mmHg
